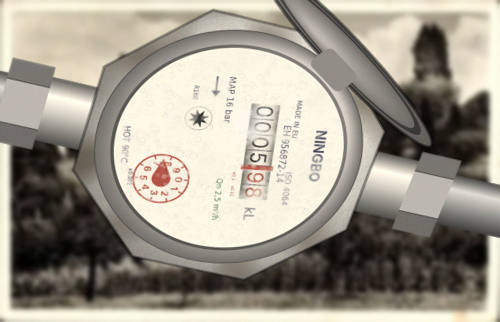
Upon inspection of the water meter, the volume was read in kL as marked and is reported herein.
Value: 5.987 kL
